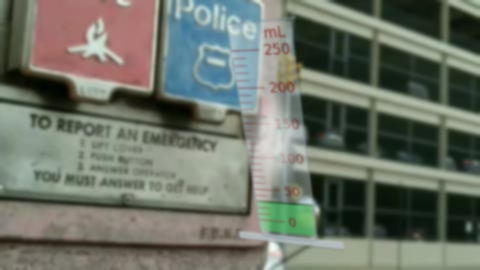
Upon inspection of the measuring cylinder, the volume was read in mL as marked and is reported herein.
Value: 30 mL
